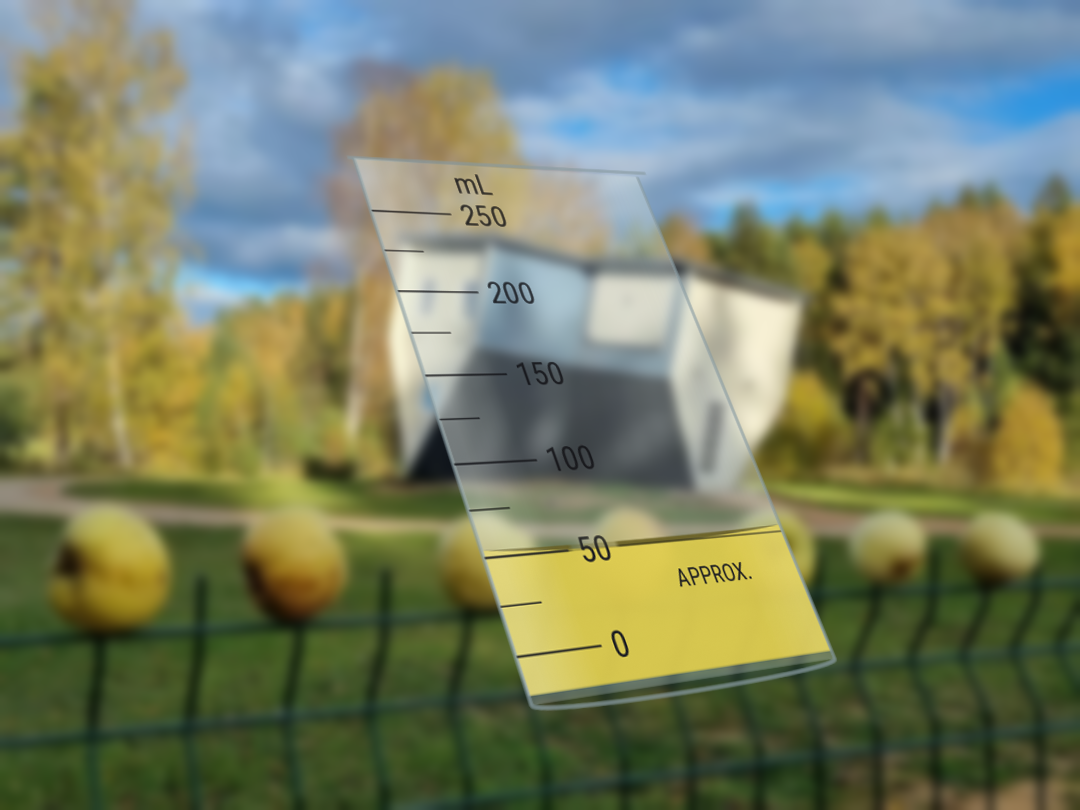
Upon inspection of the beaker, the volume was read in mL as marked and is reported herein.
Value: 50 mL
